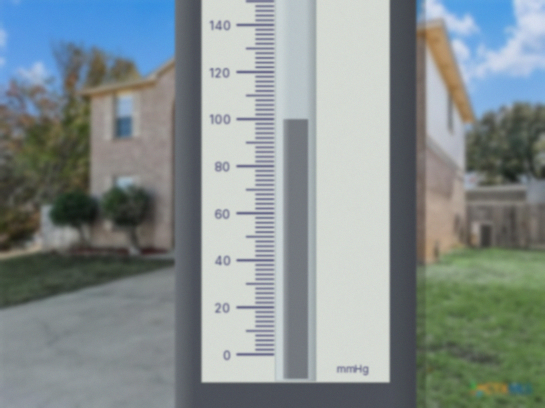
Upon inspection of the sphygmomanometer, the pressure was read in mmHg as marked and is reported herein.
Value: 100 mmHg
